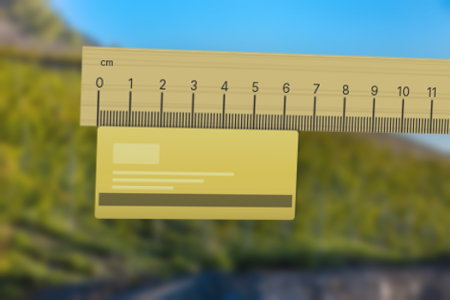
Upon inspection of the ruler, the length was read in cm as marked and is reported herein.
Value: 6.5 cm
